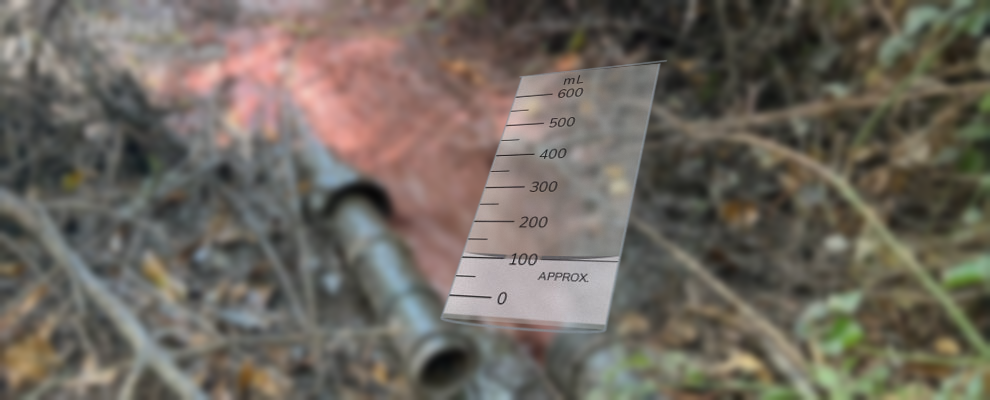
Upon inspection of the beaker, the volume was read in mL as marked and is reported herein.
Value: 100 mL
